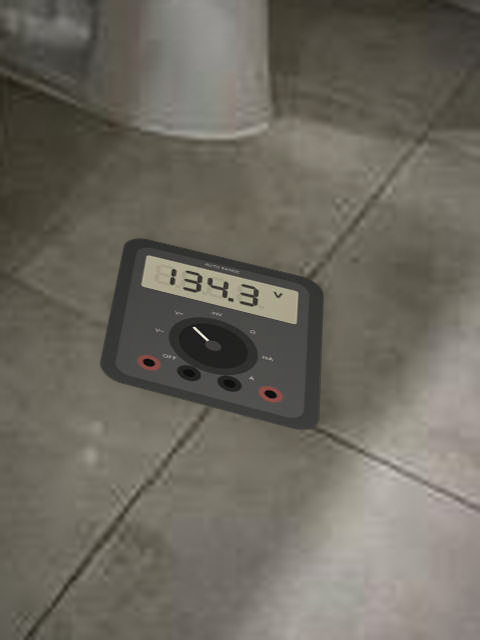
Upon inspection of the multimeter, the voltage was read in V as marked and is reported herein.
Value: 134.3 V
